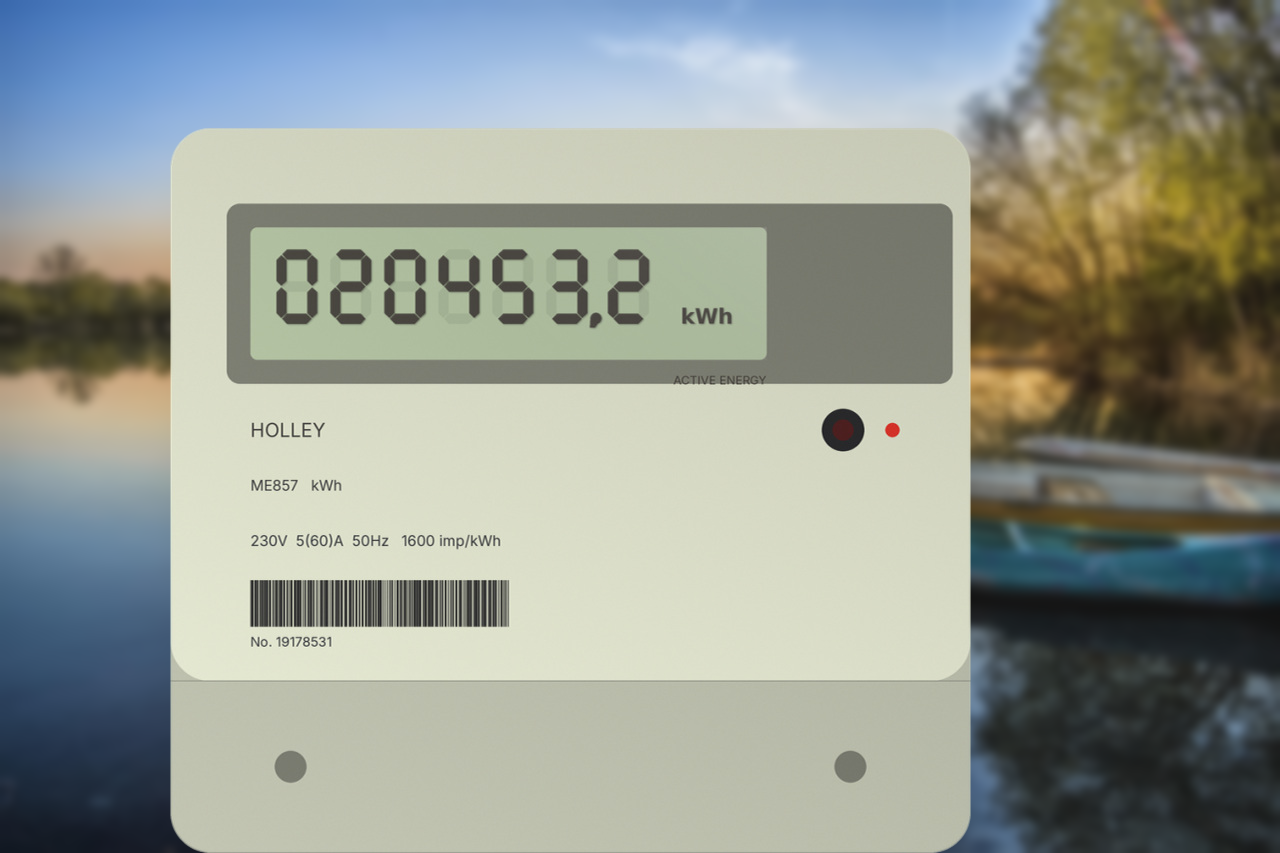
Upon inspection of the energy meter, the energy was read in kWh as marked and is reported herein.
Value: 20453.2 kWh
